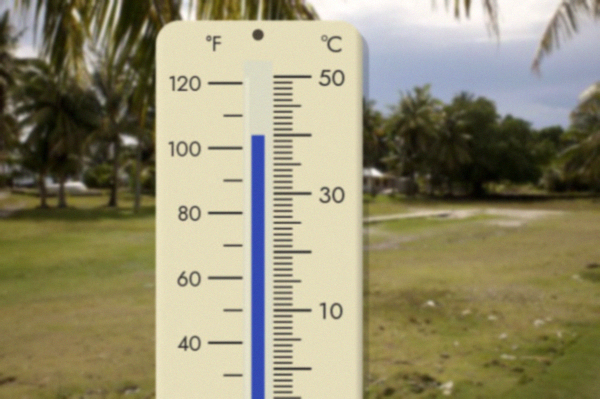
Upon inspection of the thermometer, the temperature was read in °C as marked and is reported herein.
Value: 40 °C
